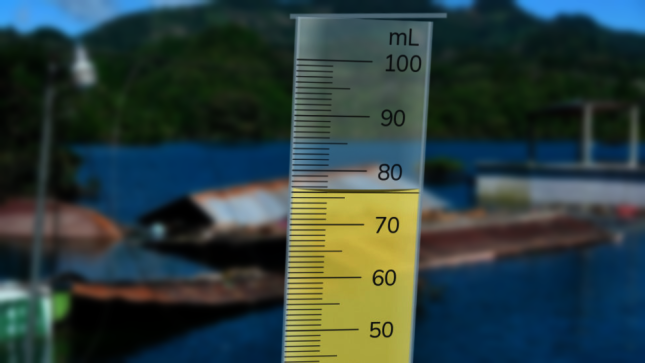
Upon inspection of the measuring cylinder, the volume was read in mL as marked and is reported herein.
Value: 76 mL
